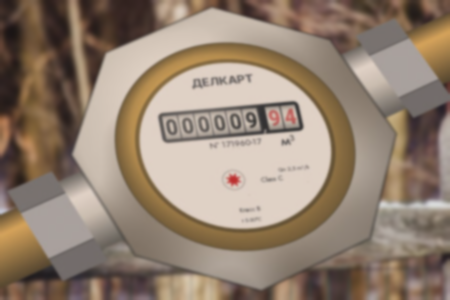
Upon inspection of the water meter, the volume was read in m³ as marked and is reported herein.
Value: 9.94 m³
